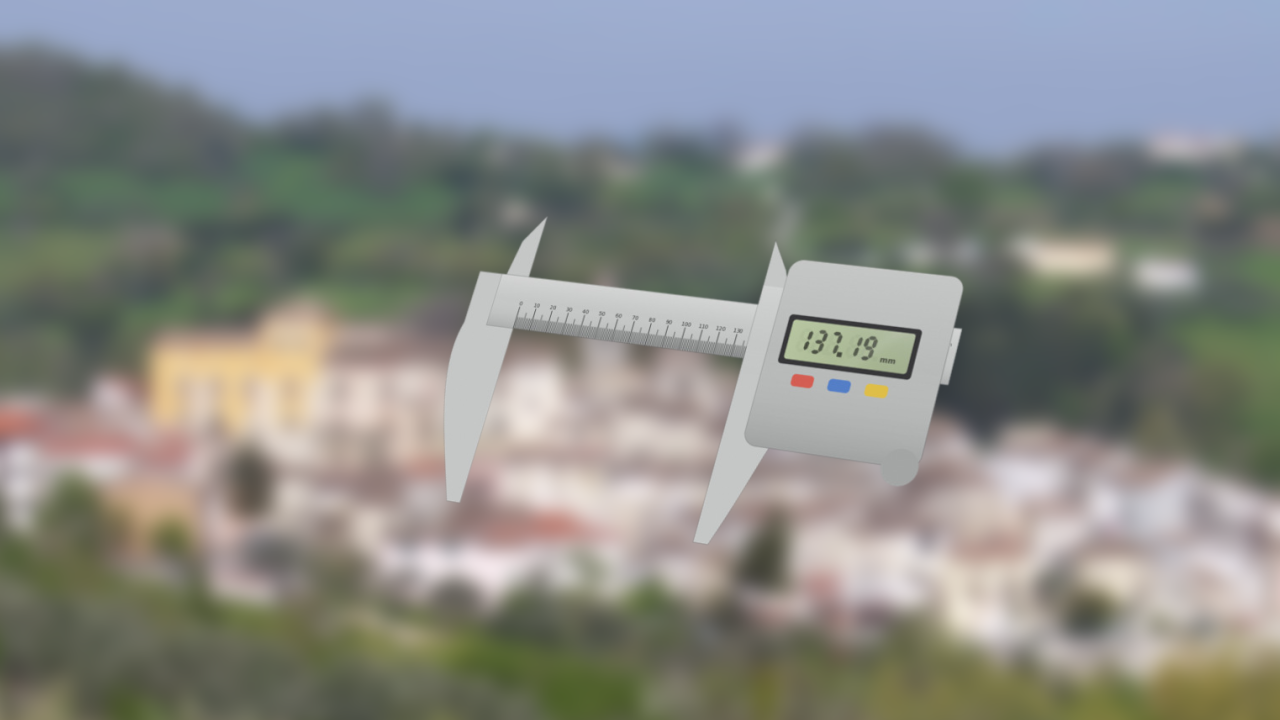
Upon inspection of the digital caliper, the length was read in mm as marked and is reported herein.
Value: 137.19 mm
